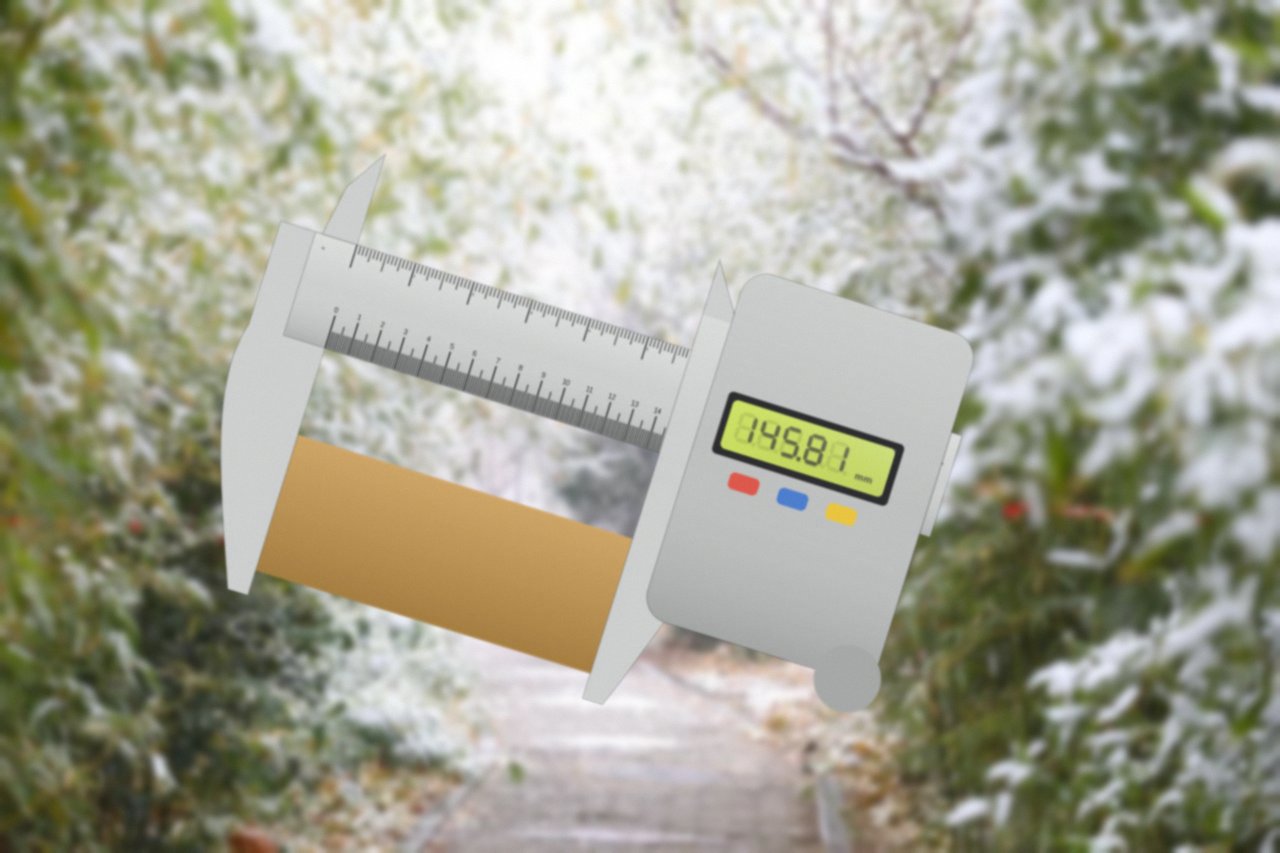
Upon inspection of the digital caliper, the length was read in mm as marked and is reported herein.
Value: 145.81 mm
